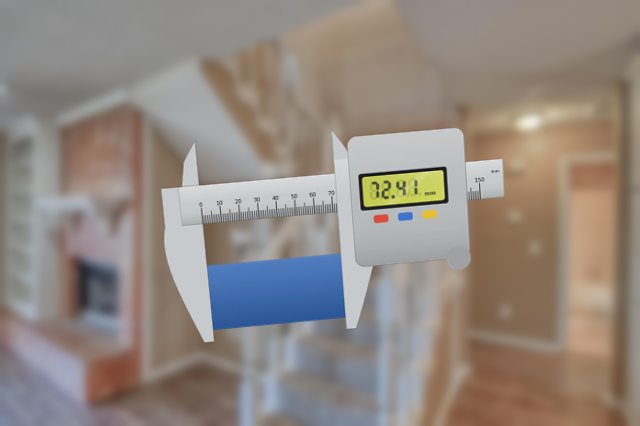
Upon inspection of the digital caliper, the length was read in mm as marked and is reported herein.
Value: 72.41 mm
